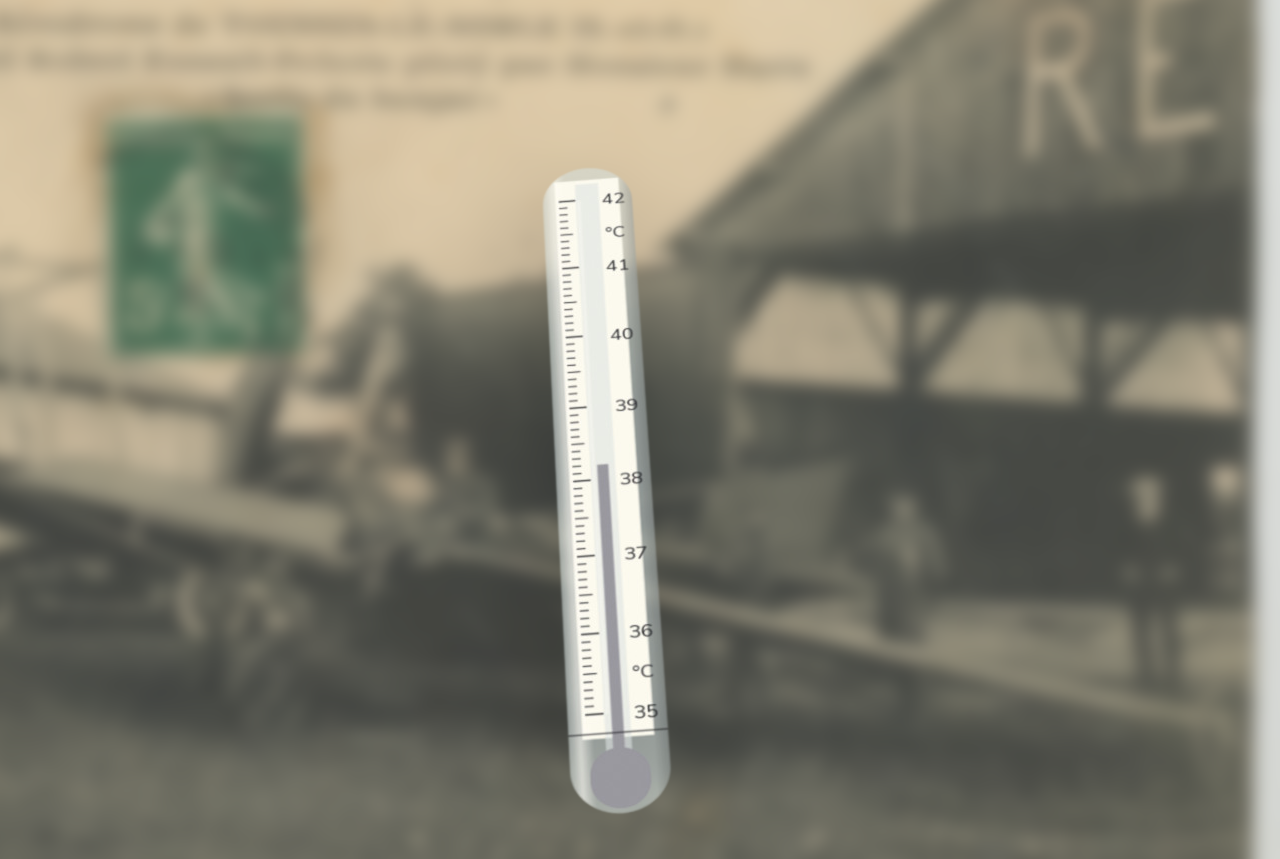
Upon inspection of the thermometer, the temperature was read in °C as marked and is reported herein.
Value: 38.2 °C
